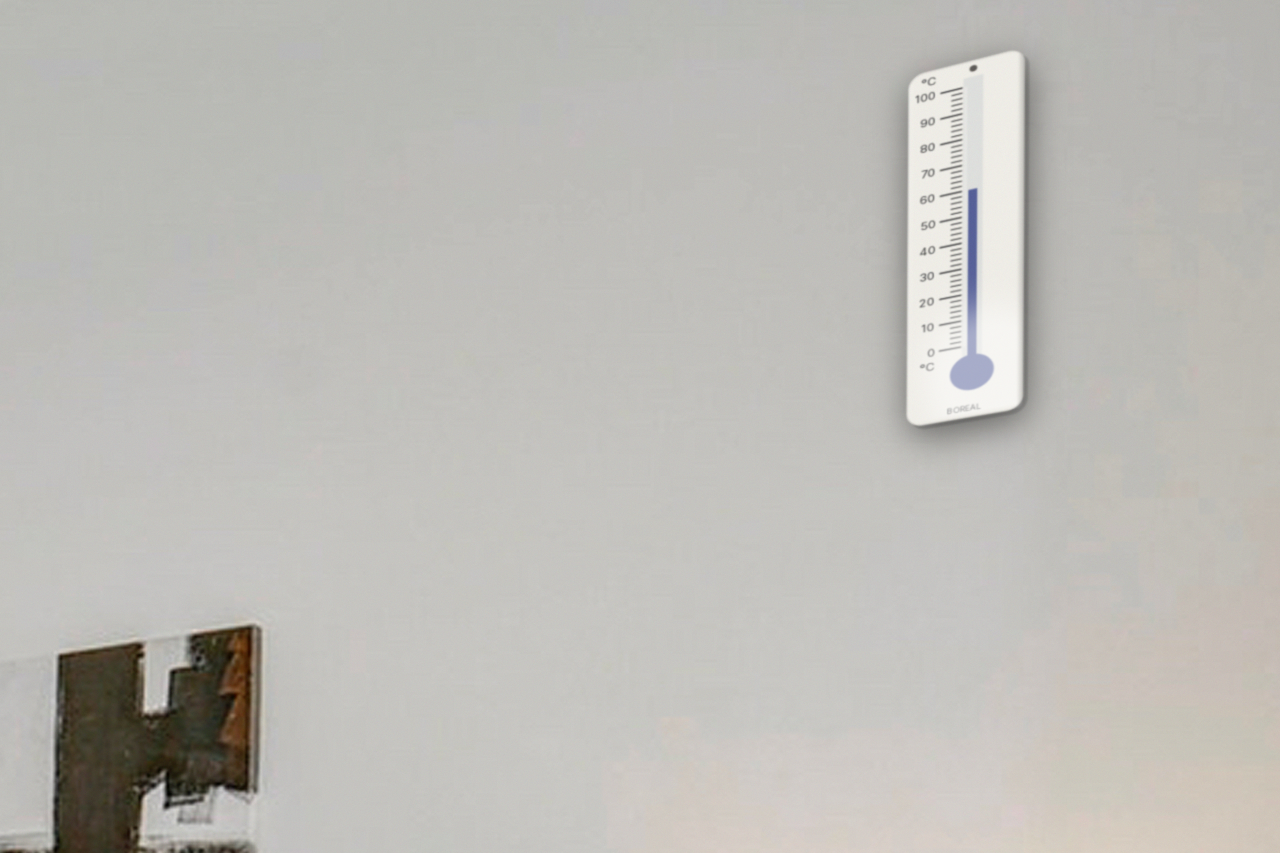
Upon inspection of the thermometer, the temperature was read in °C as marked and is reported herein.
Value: 60 °C
